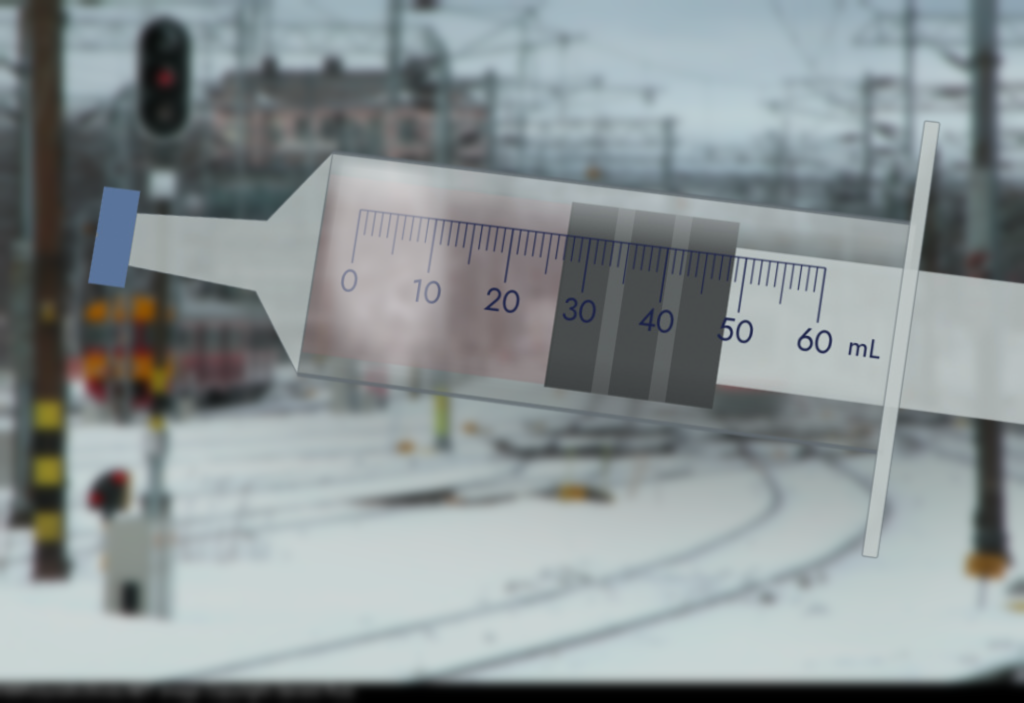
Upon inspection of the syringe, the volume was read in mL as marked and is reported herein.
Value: 27 mL
